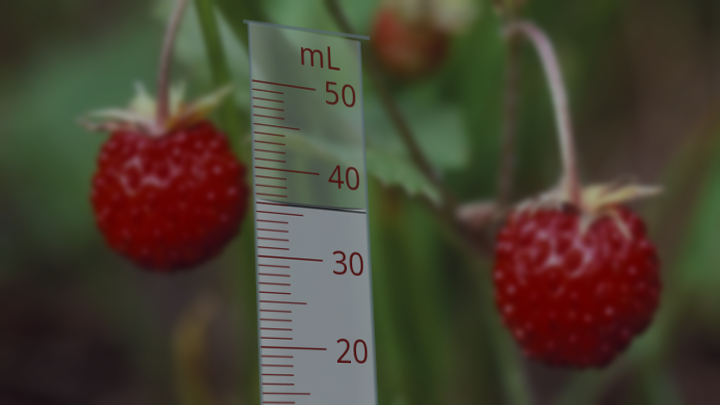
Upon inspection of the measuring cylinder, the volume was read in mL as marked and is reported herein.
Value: 36 mL
